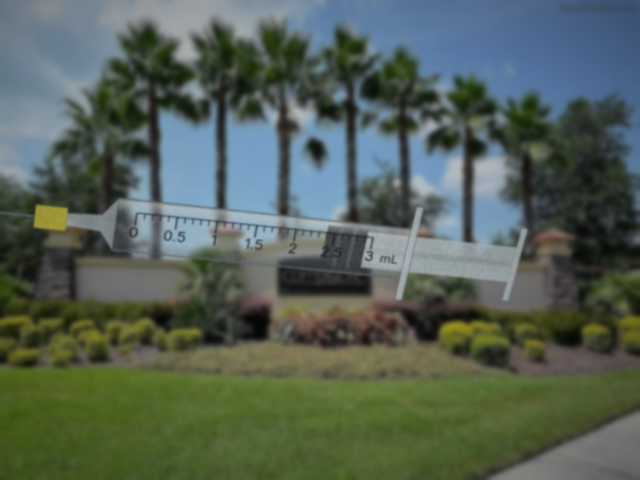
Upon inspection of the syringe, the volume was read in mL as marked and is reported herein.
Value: 2.4 mL
